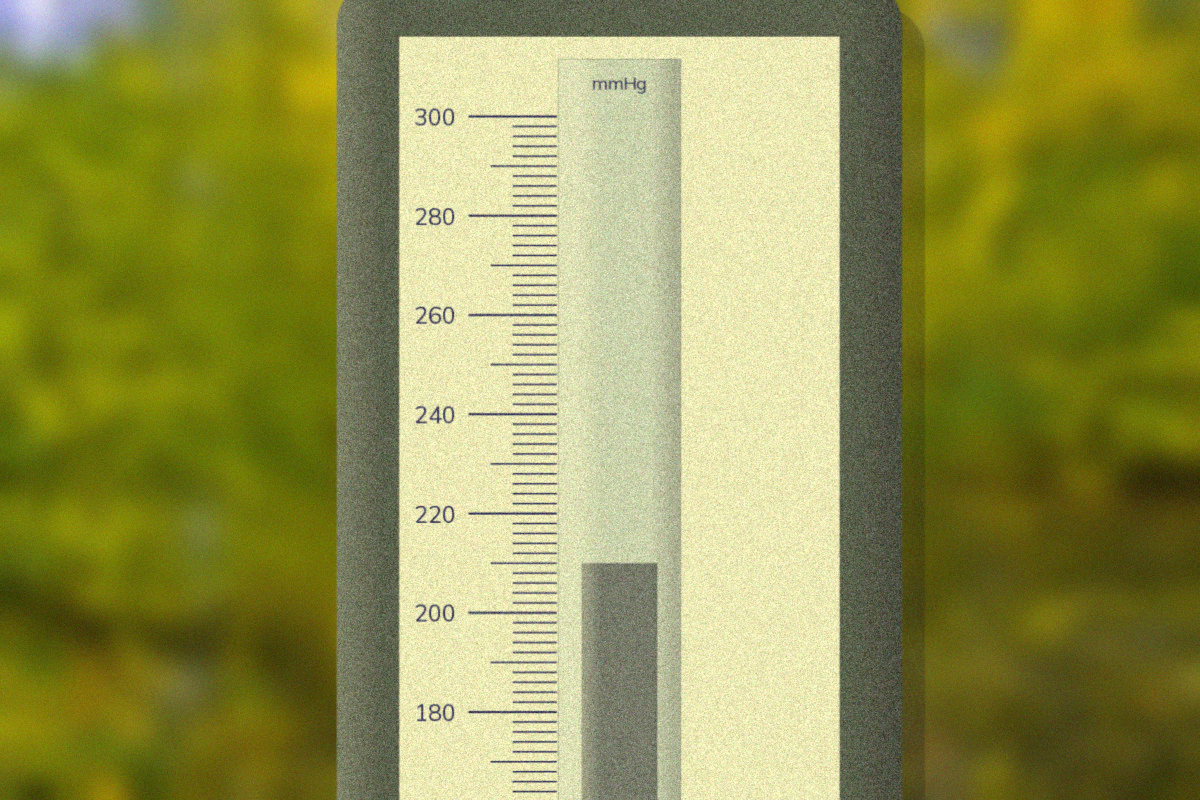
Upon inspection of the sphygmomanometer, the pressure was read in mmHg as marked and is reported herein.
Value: 210 mmHg
